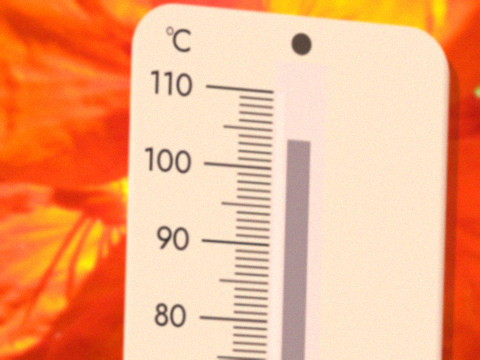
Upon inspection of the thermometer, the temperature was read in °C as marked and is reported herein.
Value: 104 °C
